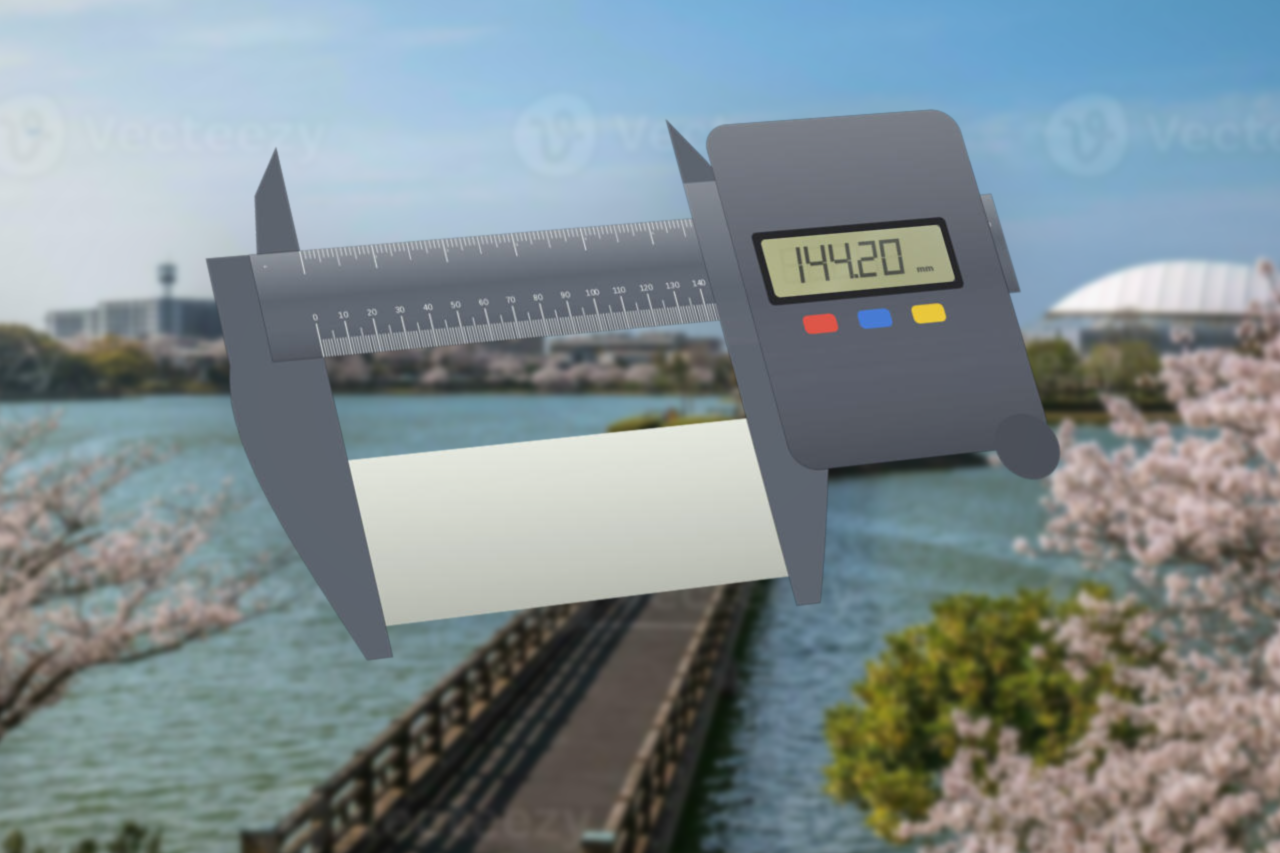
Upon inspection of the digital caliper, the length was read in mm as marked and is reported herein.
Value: 144.20 mm
